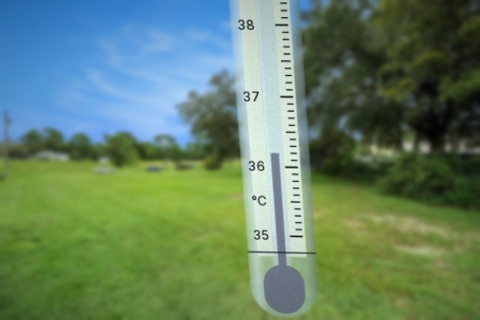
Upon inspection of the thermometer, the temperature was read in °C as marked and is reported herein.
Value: 36.2 °C
